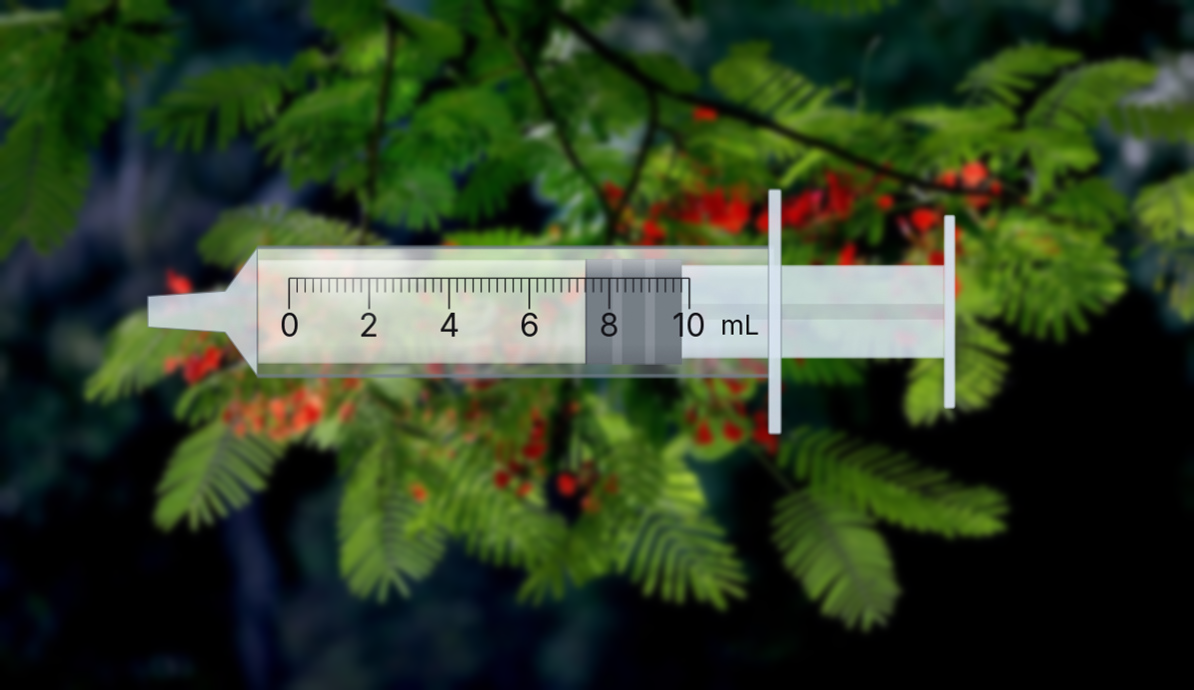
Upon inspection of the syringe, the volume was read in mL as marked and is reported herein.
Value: 7.4 mL
